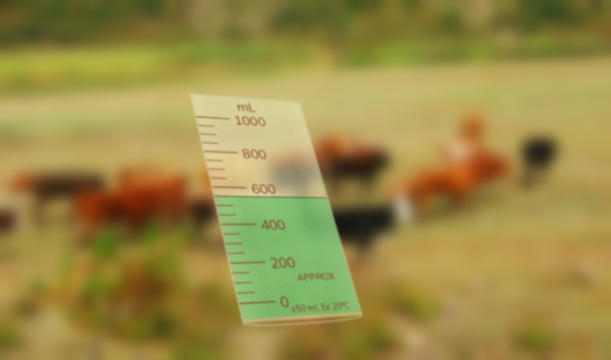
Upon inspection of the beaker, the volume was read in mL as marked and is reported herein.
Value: 550 mL
